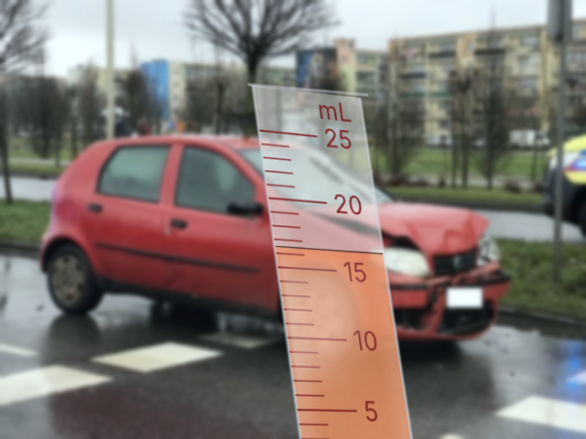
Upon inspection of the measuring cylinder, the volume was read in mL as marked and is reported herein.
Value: 16.5 mL
